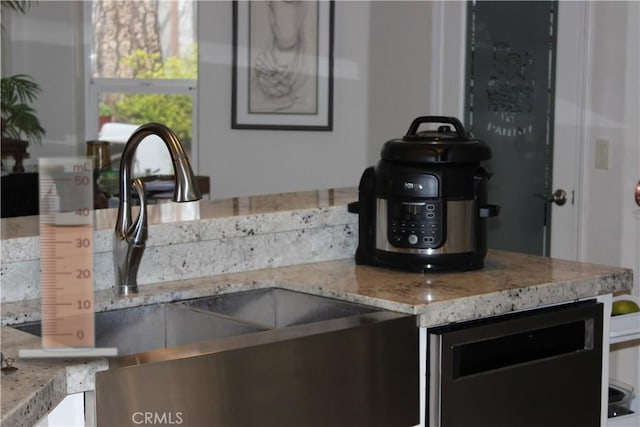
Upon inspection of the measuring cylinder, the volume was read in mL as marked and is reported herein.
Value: 35 mL
